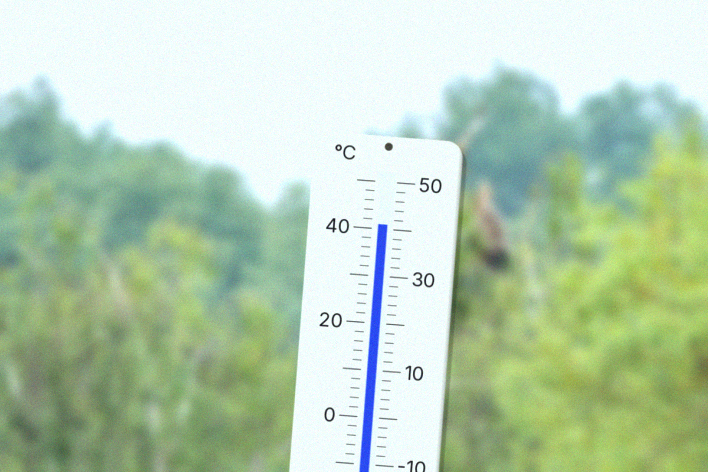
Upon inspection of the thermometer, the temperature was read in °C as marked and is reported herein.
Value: 41 °C
